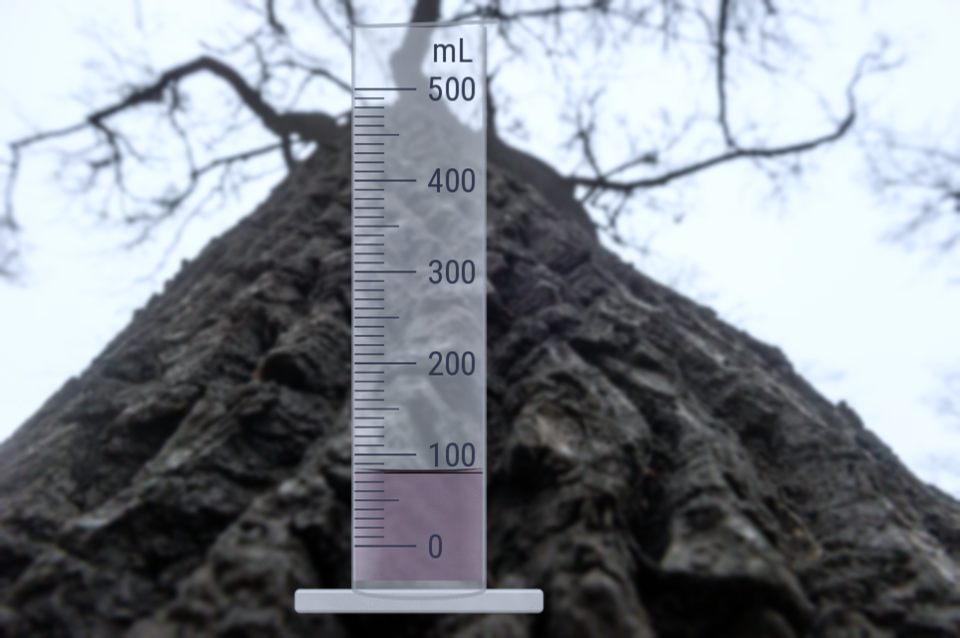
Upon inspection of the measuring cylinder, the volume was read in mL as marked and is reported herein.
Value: 80 mL
